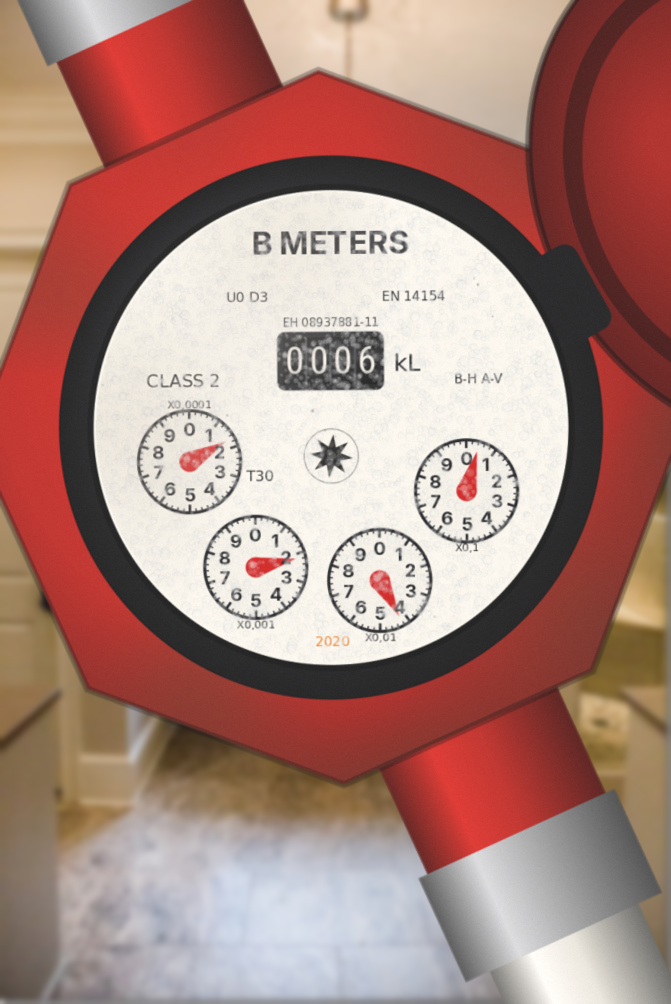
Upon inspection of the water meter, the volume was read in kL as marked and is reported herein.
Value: 6.0421 kL
